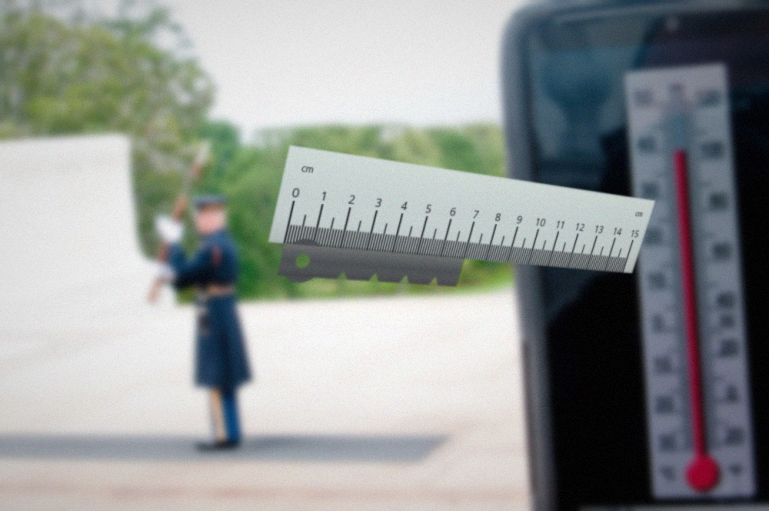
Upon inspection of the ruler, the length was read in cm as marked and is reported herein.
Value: 7 cm
